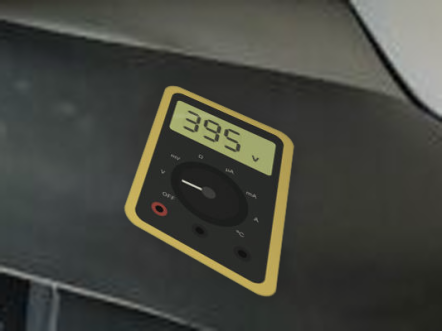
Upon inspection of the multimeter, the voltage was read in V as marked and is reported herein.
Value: 395 V
